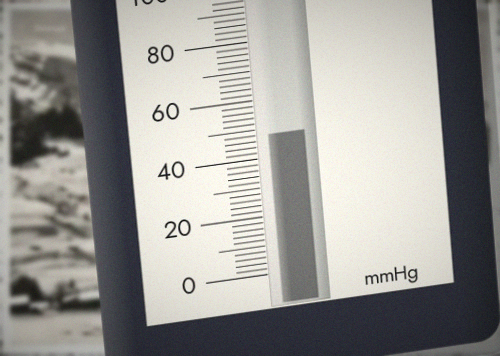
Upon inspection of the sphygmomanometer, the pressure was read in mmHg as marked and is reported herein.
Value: 48 mmHg
